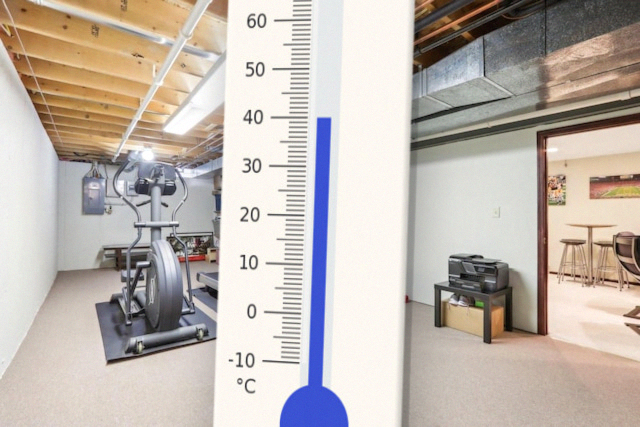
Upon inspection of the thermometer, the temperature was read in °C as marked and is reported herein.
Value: 40 °C
